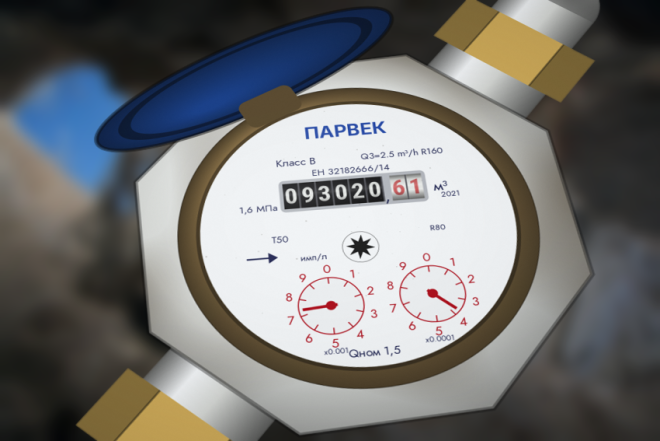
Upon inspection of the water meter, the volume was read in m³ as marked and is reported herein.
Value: 93020.6173 m³
